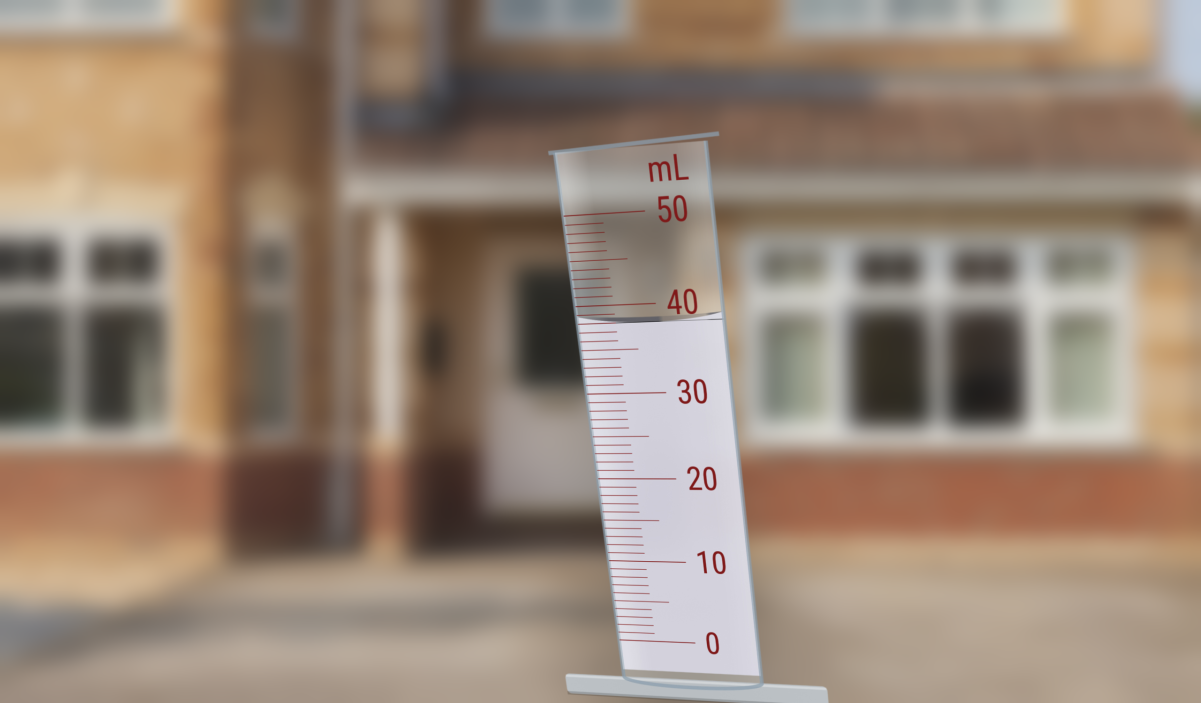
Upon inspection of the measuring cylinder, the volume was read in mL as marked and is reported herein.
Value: 38 mL
